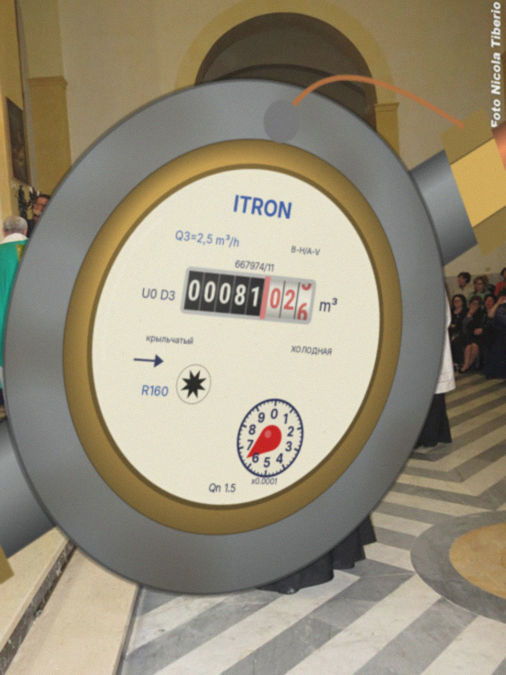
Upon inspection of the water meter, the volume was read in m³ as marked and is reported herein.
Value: 81.0256 m³
